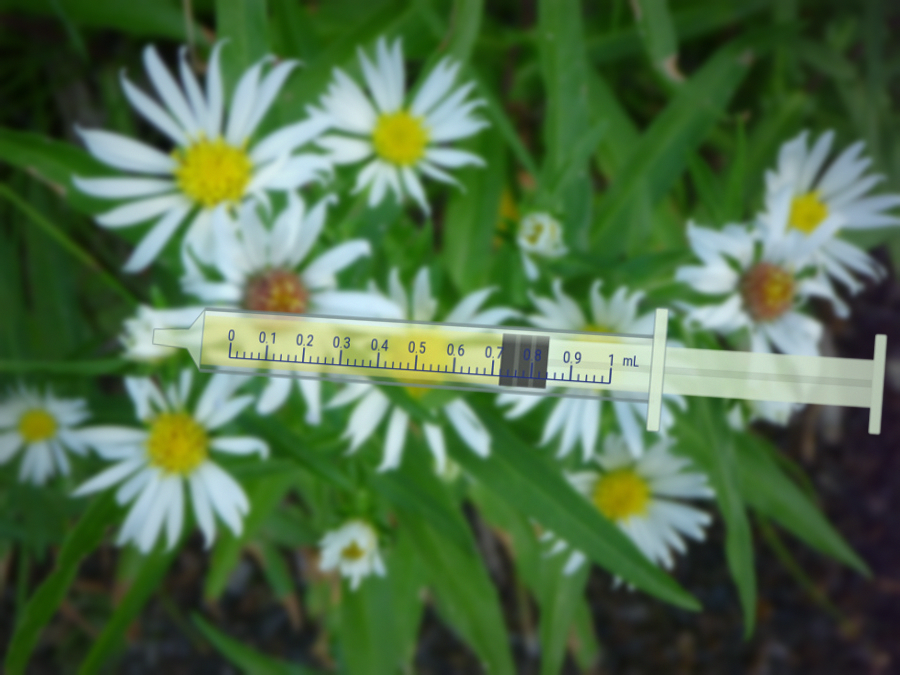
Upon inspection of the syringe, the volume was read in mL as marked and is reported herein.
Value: 0.72 mL
